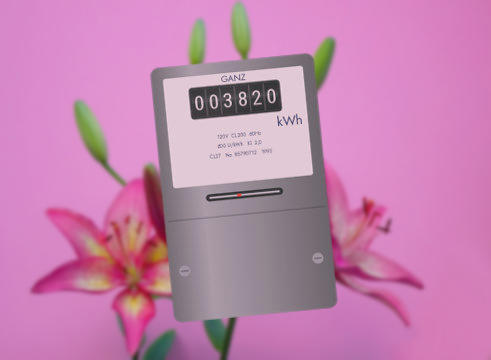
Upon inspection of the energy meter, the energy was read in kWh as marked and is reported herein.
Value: 3820 kWh
